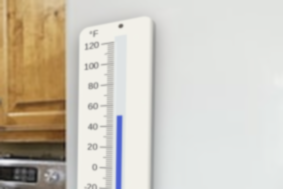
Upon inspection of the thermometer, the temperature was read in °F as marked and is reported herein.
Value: 50 °F
